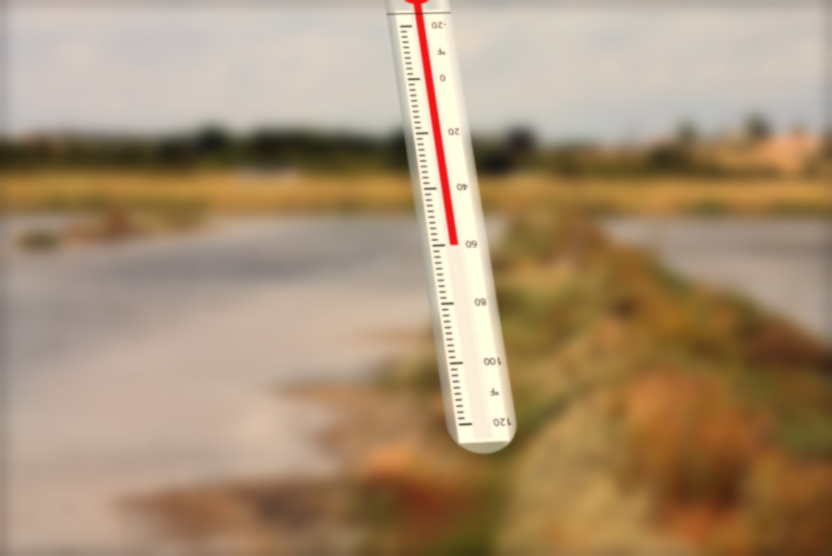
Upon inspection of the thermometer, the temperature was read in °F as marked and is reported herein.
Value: 60 °F
